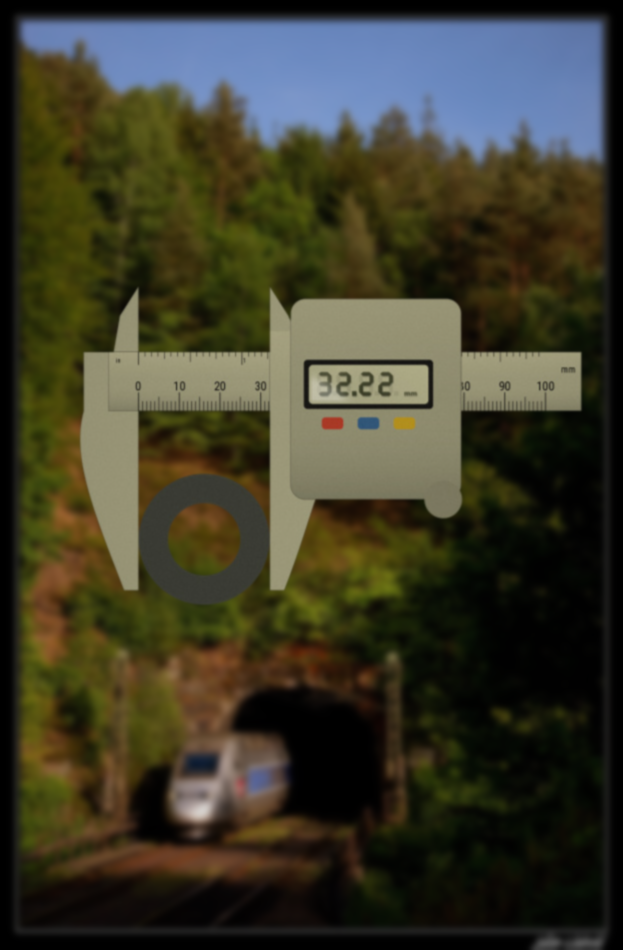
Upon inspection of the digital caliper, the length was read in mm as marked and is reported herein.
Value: 32.22 mm
